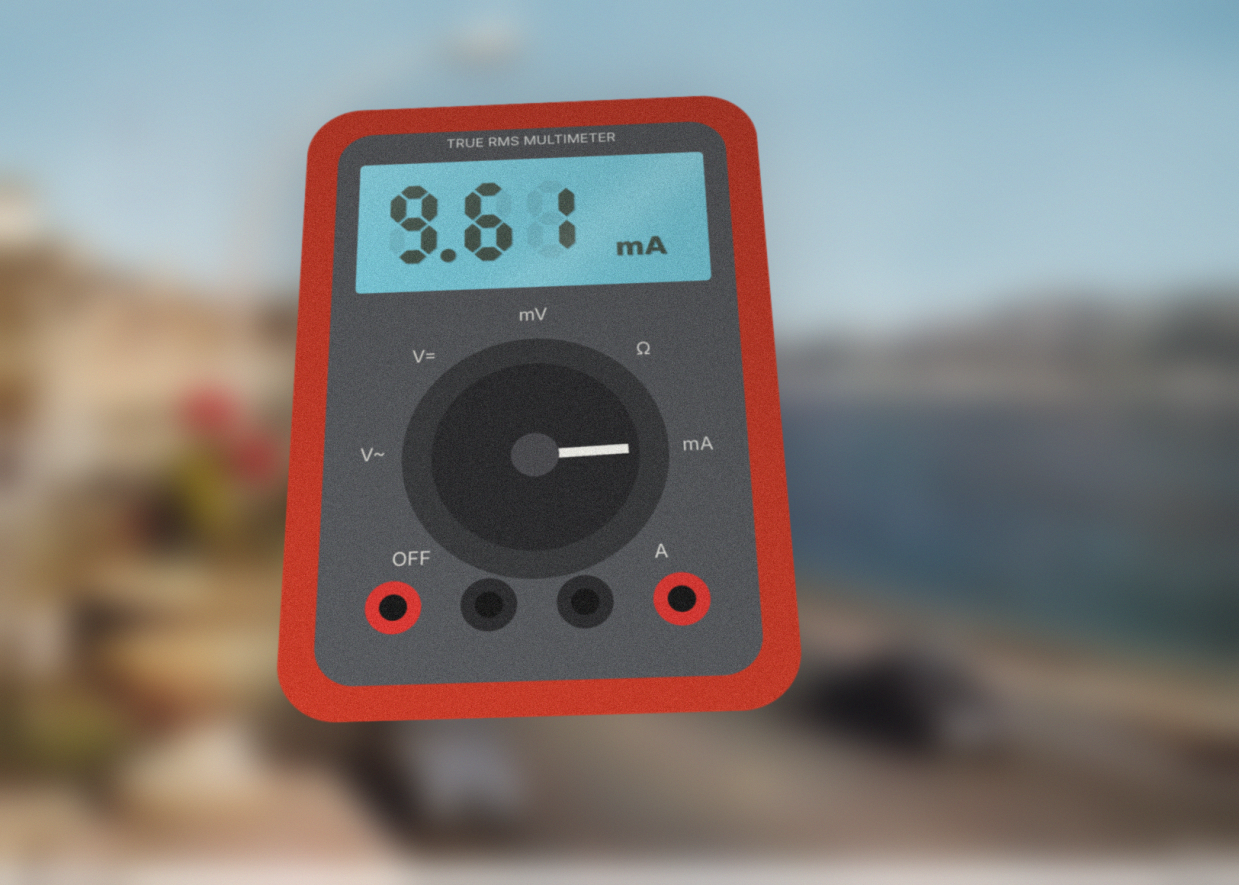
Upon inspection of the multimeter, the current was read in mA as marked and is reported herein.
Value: 9.61 mA
